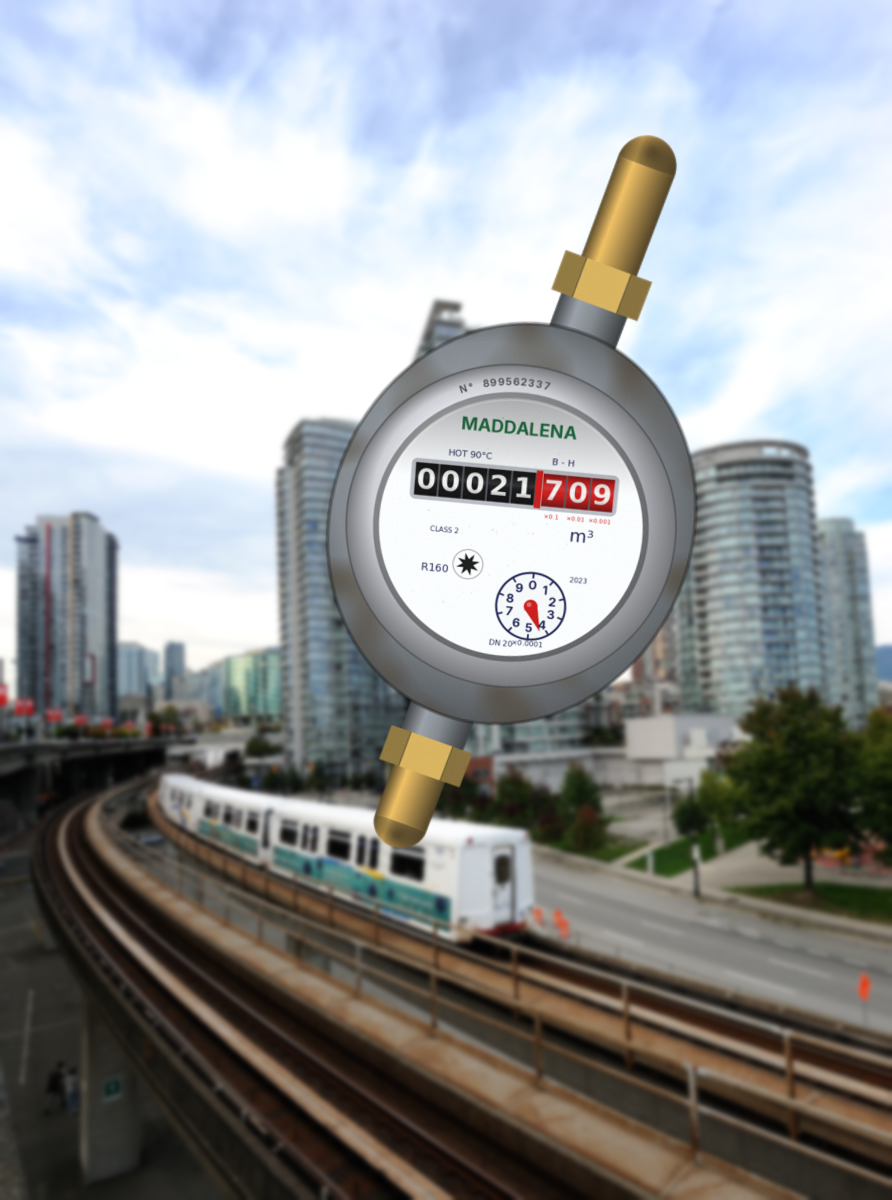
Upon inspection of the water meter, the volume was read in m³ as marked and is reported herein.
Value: 21.7094 m³
